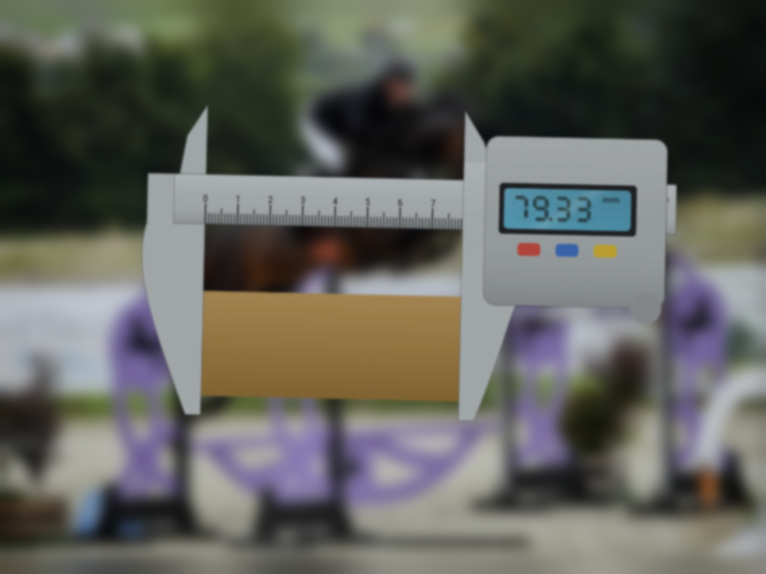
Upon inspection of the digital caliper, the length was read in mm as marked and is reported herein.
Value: 79.33 mm
